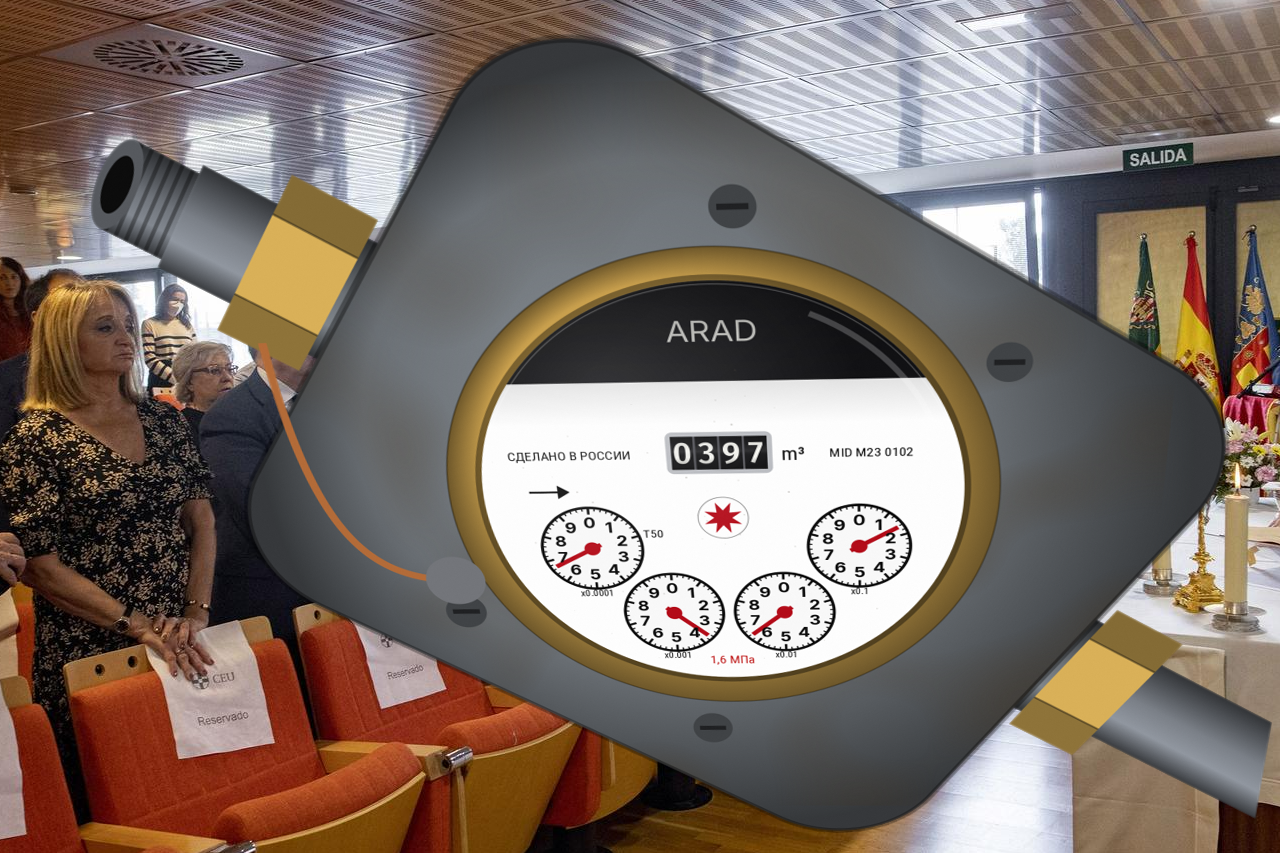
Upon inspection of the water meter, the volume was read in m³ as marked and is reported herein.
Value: 397.1636 m³
